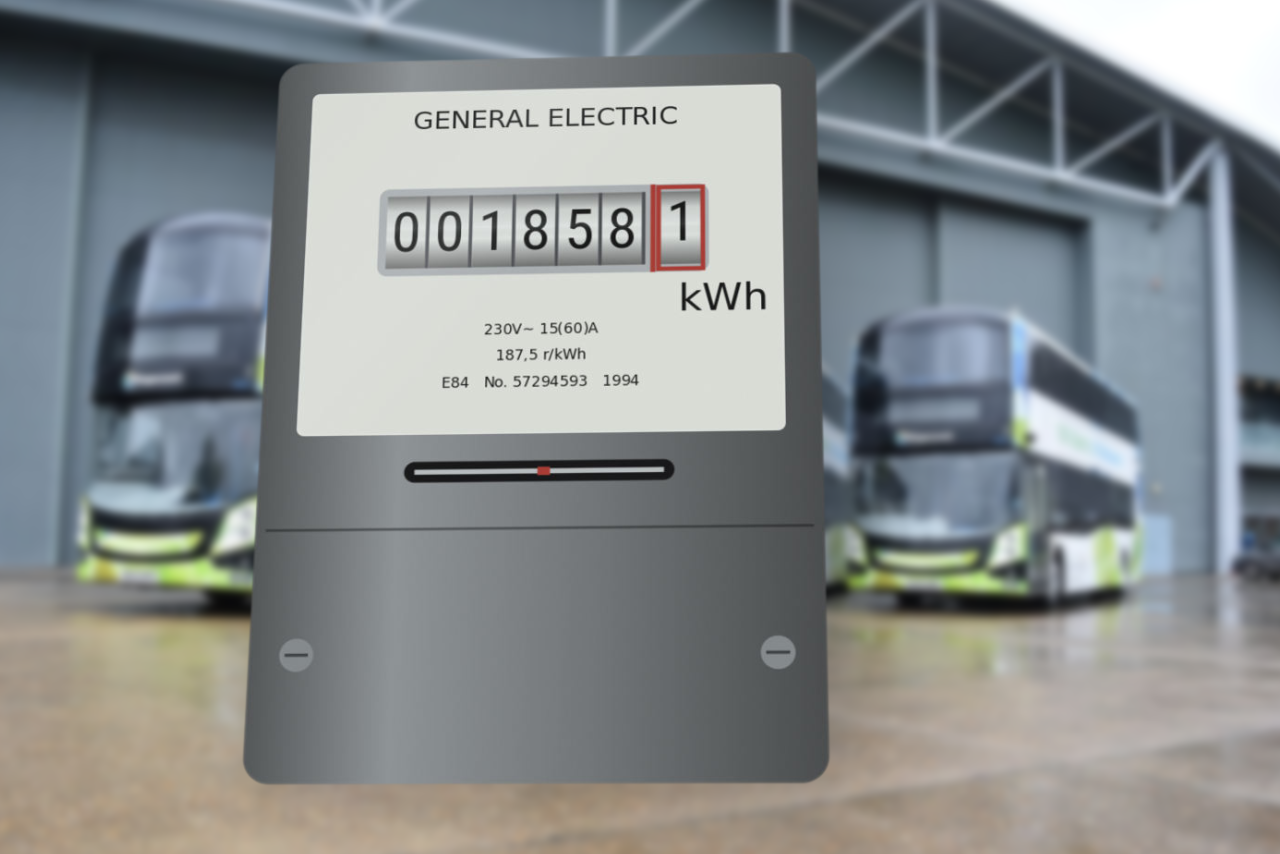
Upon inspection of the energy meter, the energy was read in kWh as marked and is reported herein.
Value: 1858.1 kWh
